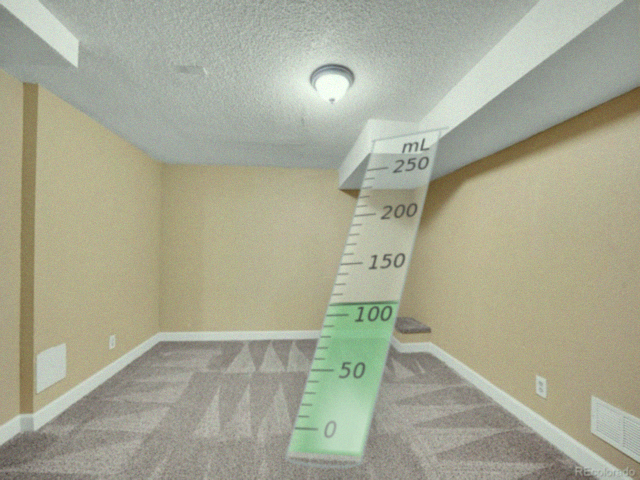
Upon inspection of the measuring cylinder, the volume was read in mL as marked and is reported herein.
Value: 110 mL
